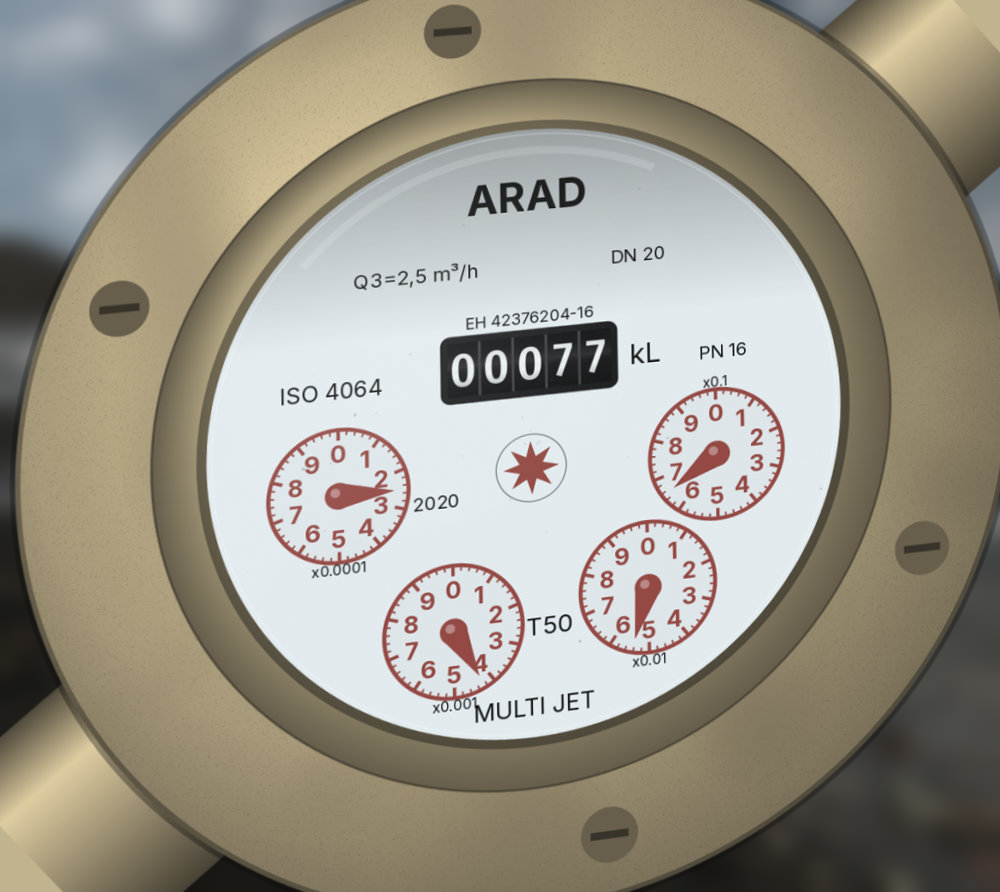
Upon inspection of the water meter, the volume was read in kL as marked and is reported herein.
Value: 77.6542 kL
